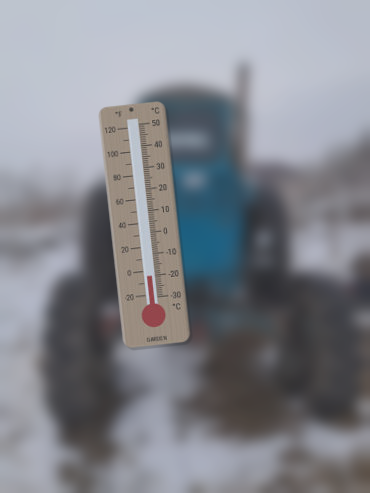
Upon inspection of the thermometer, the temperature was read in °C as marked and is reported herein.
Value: -20 °C
